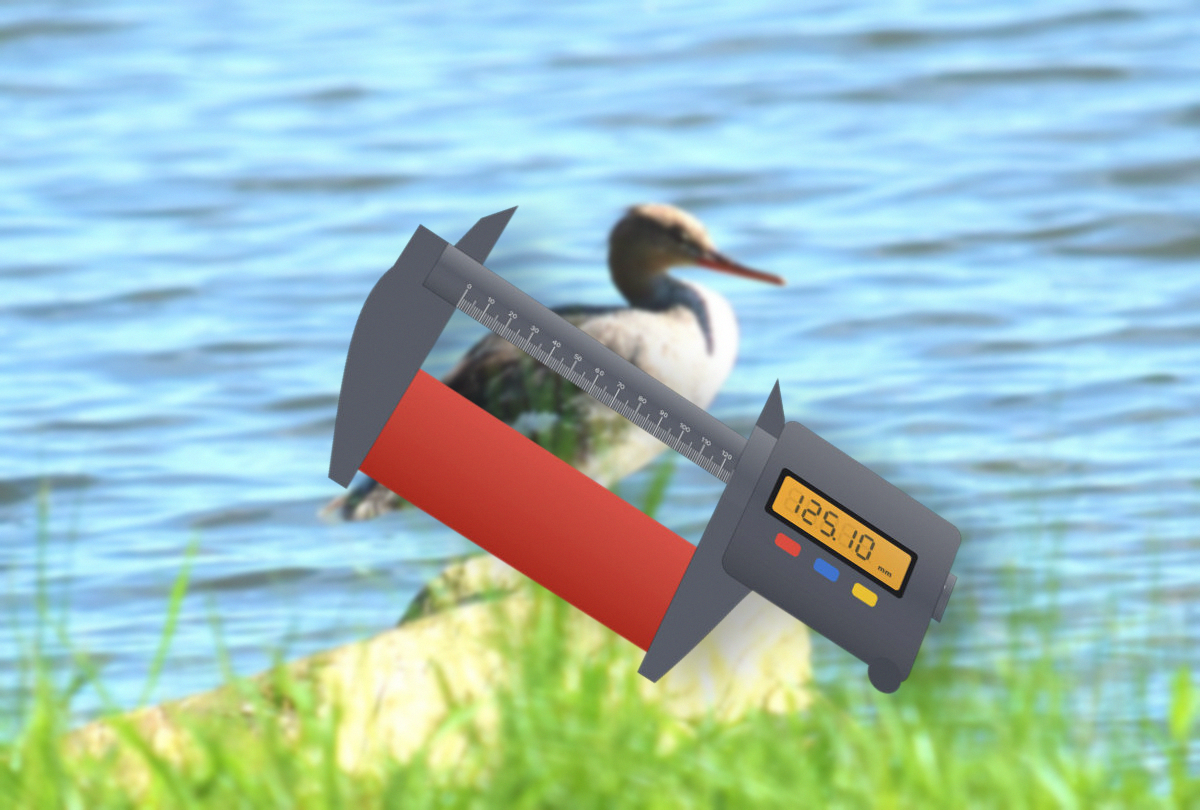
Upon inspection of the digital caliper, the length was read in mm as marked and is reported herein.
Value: 125.10 mm
